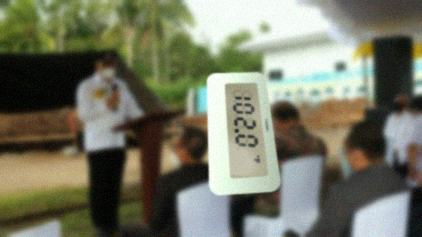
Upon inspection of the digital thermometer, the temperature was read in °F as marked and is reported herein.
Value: 102.0 °F
